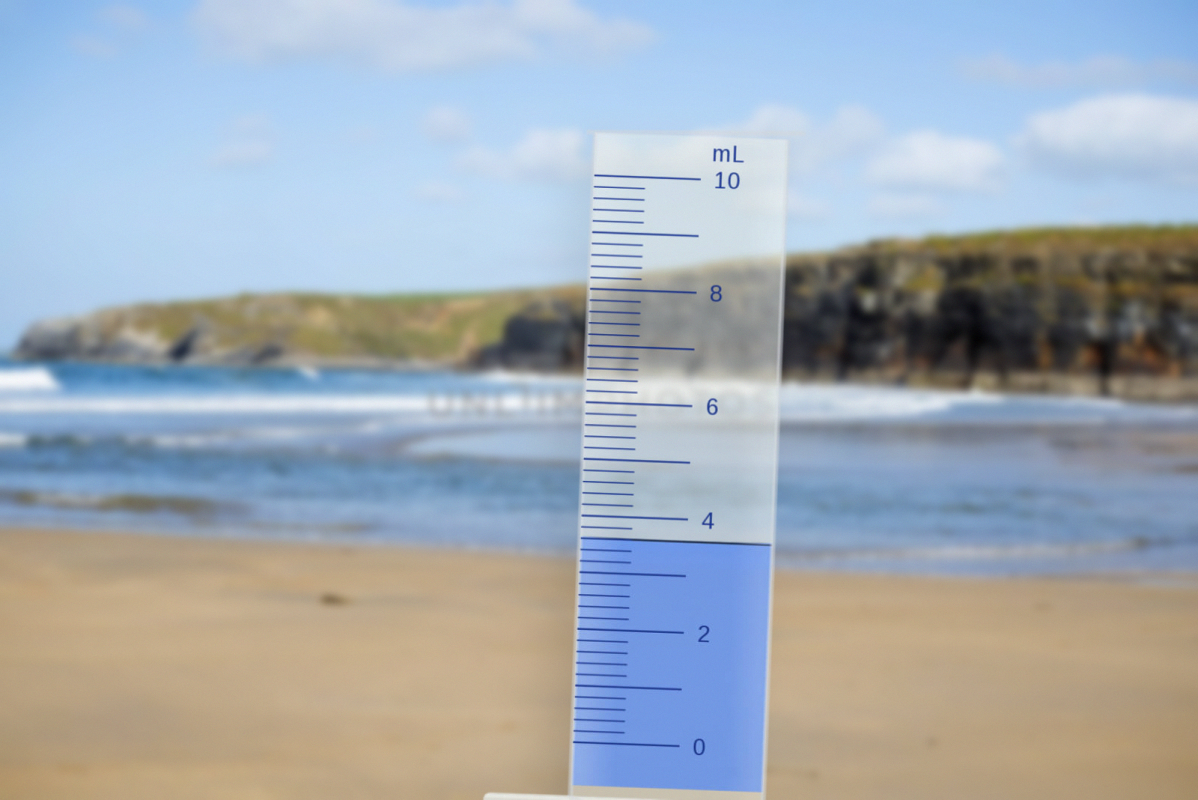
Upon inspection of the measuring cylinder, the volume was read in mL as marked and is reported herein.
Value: 3.6 mL
